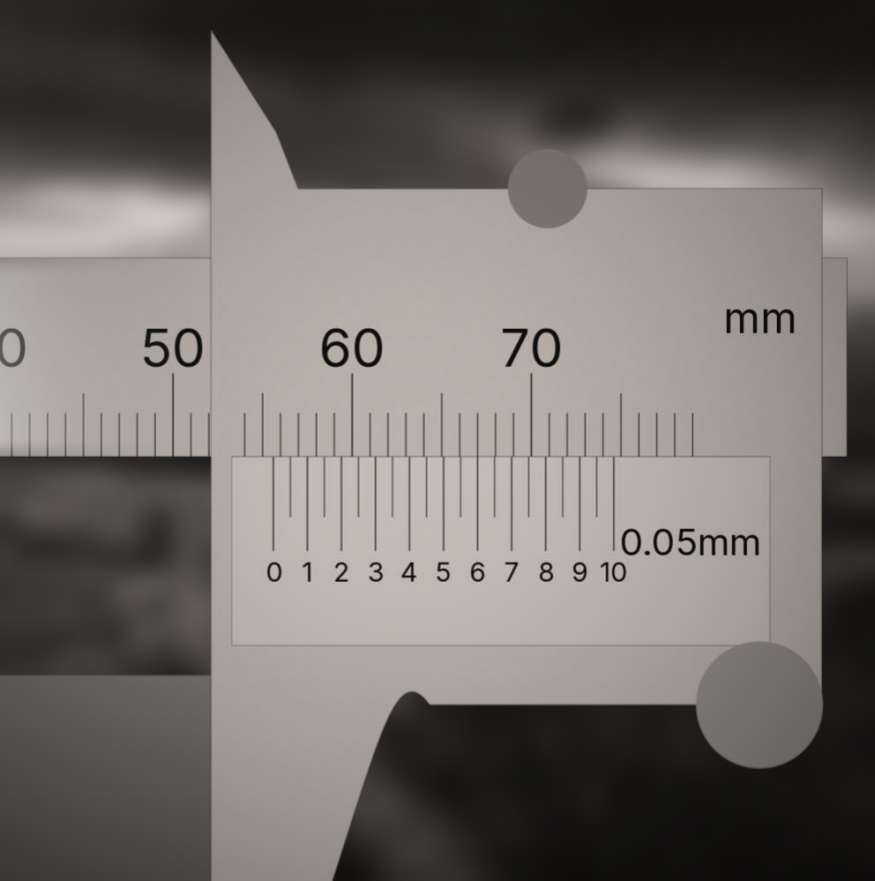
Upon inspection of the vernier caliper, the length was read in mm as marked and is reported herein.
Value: 55.6 mm
